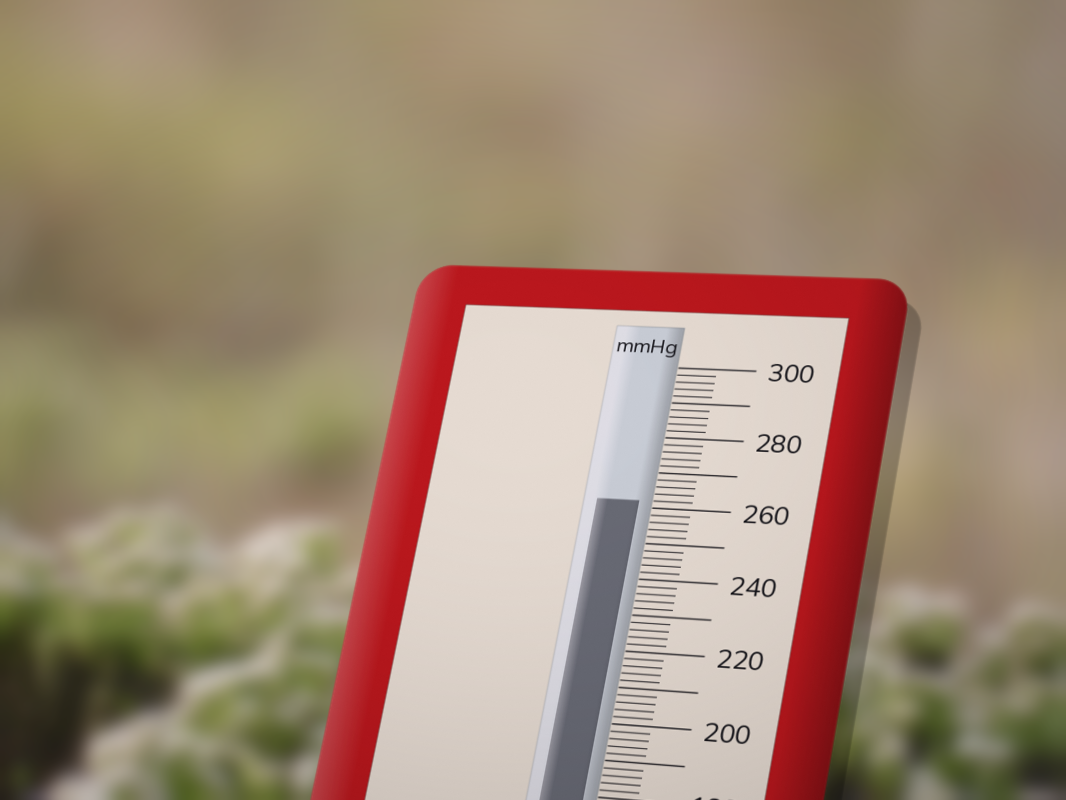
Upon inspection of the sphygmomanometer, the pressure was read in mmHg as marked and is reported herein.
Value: 262 mmHg
